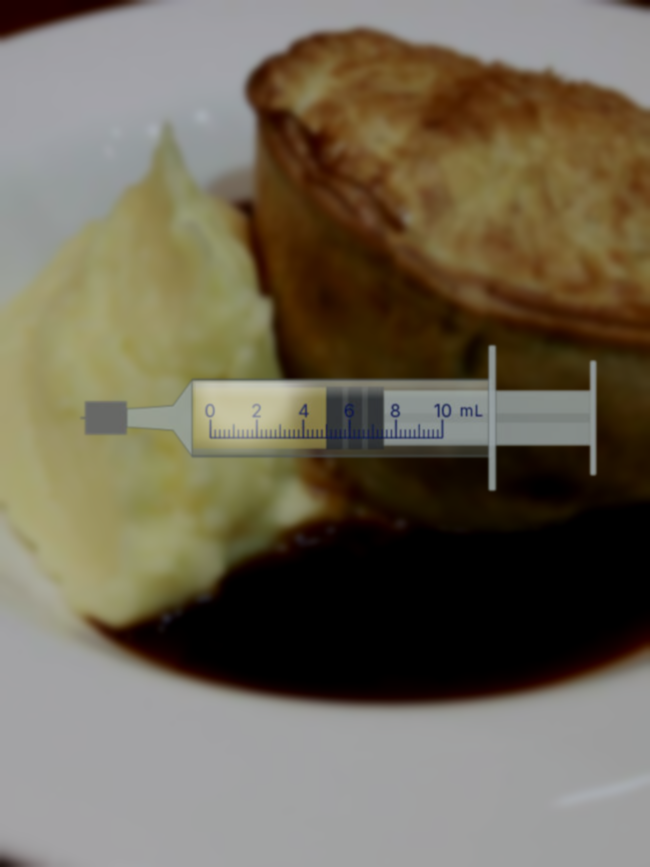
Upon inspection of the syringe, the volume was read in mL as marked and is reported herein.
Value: 5 mL
